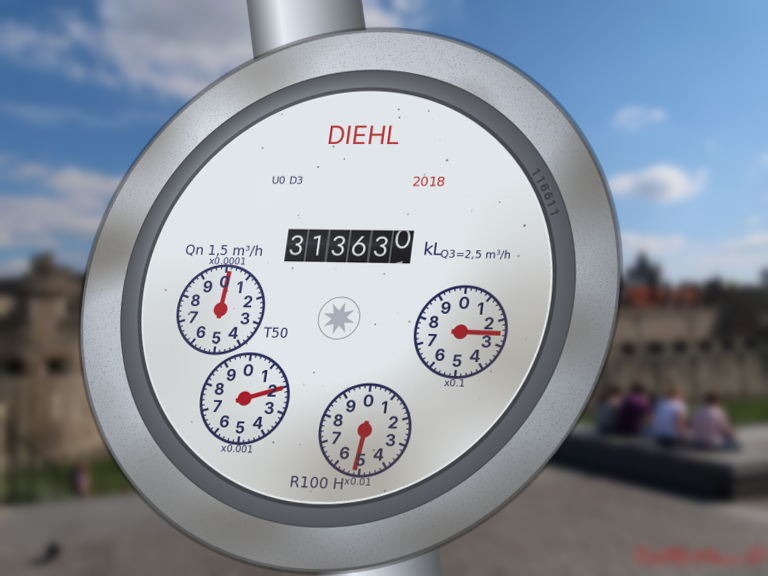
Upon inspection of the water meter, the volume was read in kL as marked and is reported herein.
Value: 313630.2520 kL
